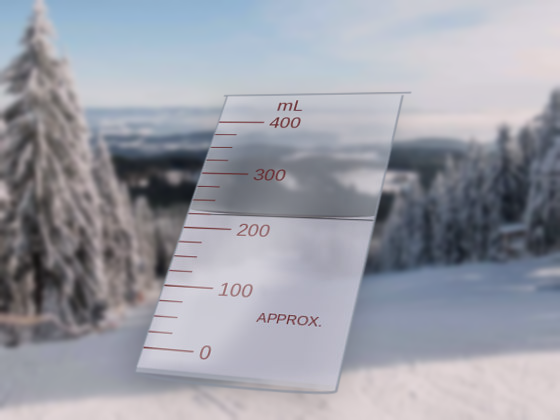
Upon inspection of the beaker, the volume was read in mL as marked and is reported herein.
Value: 225 mL
